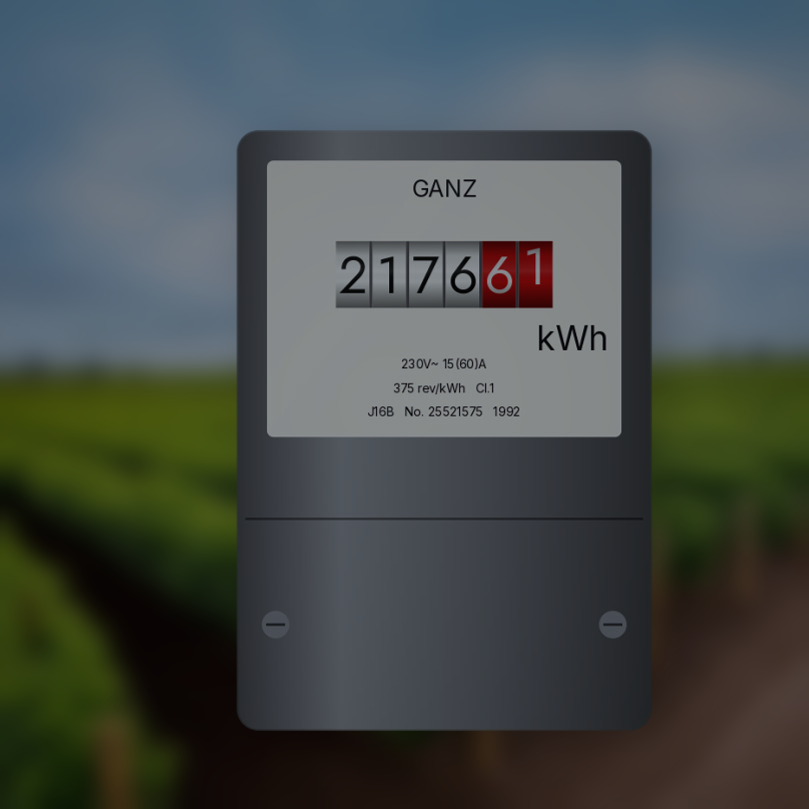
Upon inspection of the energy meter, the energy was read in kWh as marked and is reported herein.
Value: 2176.61 kWh
